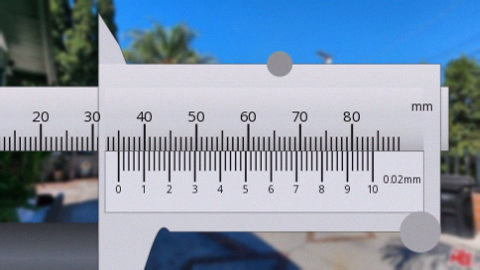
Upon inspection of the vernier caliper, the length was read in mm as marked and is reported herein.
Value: 35.0 mm
